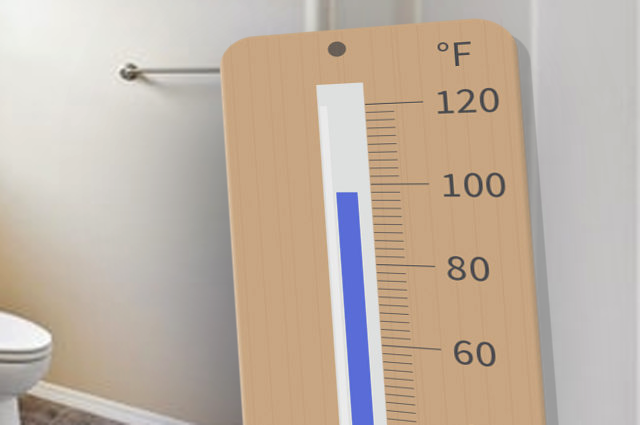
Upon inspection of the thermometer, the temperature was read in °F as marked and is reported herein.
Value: 98 °F
